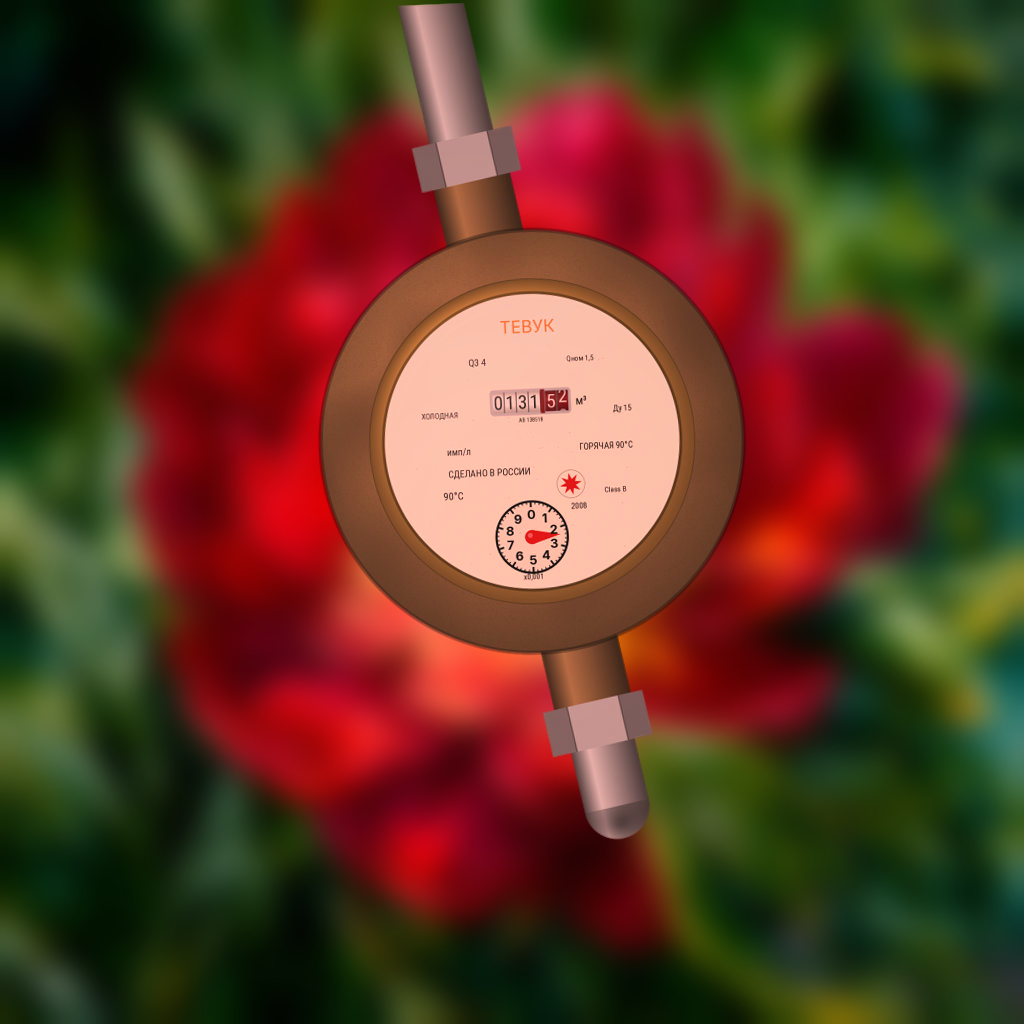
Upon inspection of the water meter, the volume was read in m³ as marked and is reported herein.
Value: 131.522 m³
